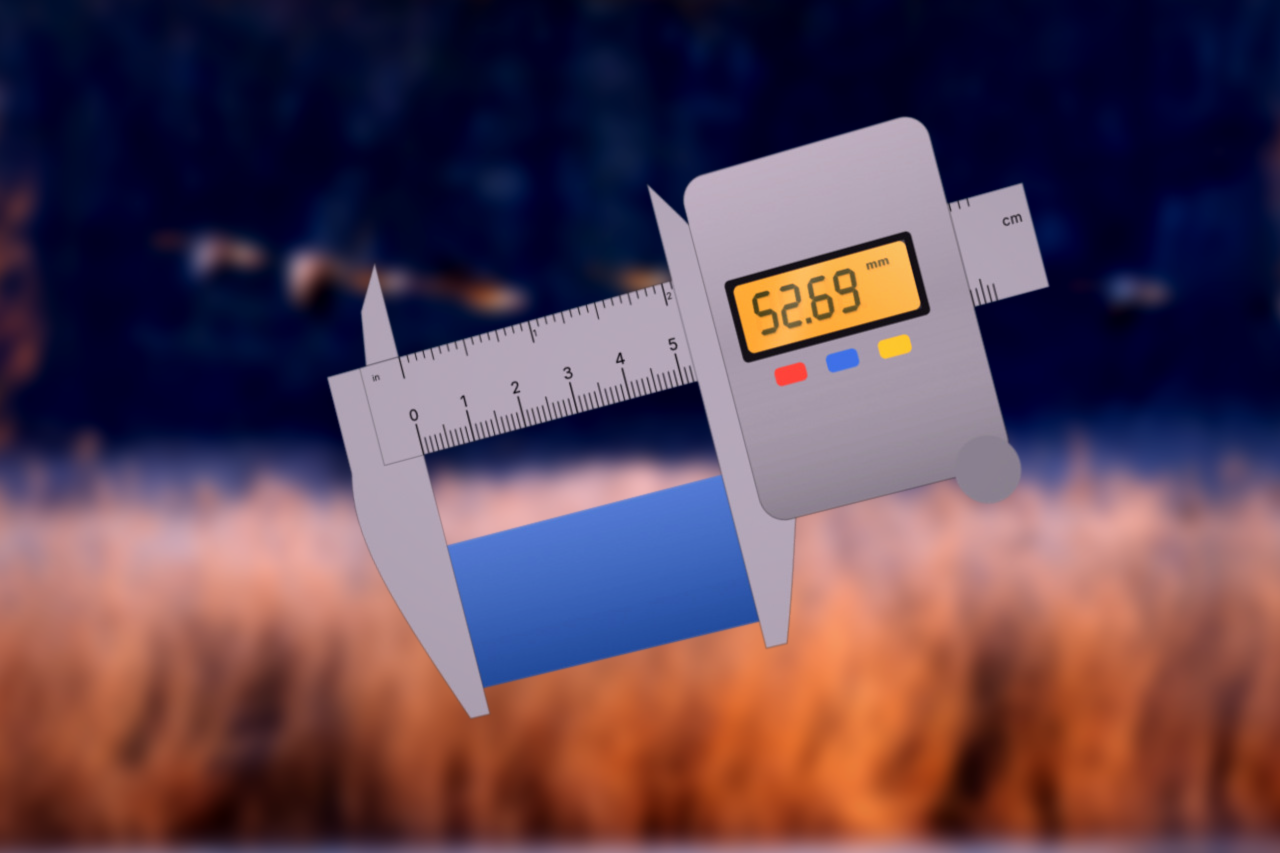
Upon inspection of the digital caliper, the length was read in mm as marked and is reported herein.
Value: 52.69 mm
